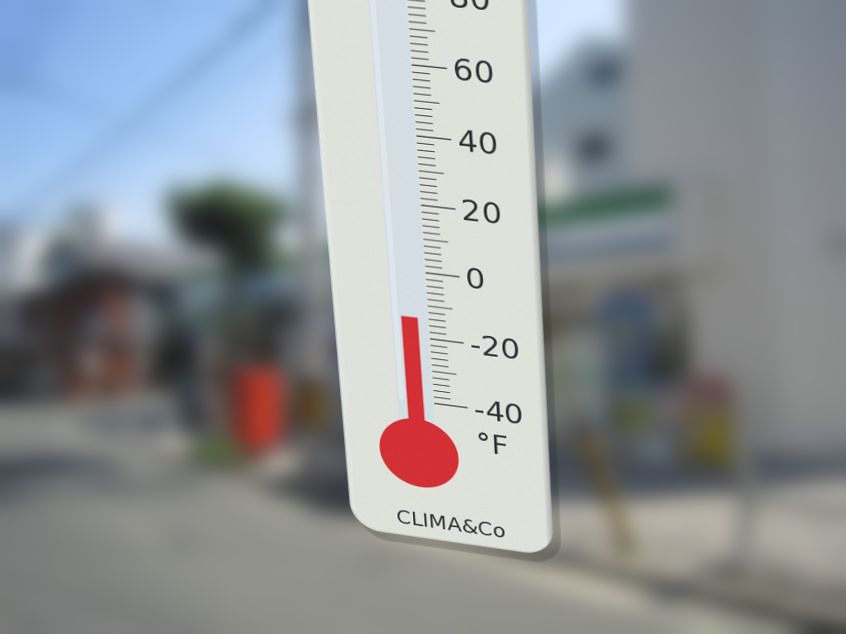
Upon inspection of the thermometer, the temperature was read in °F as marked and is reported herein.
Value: -14 °F
